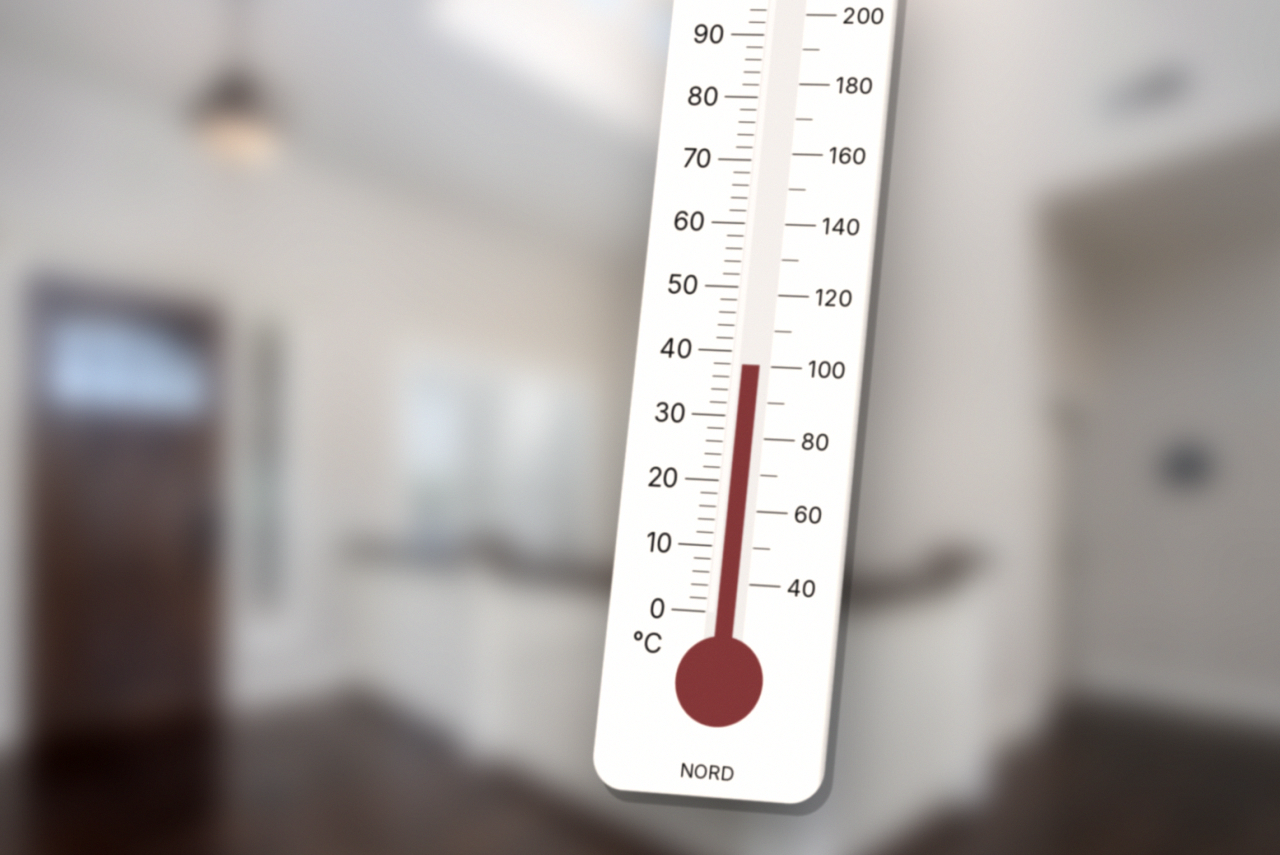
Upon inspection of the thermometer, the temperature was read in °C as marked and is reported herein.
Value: 38 °C
